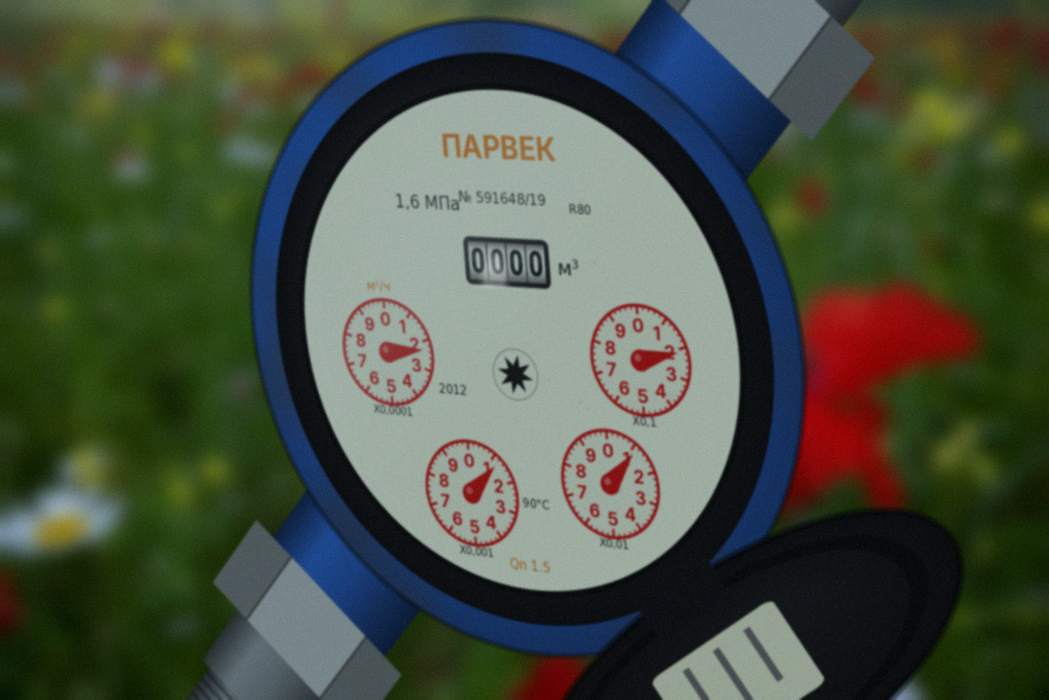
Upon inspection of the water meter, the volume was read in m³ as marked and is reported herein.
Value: 0.2112 m³
